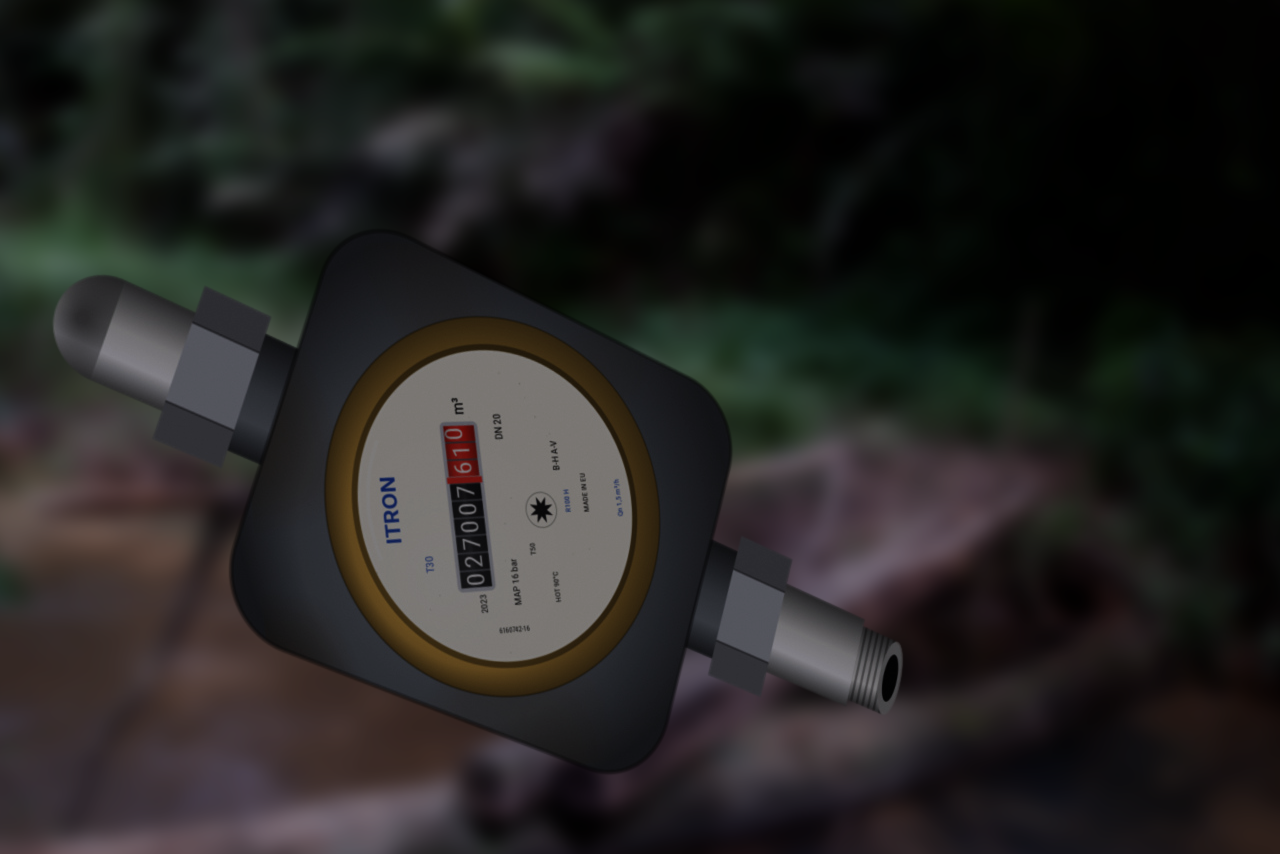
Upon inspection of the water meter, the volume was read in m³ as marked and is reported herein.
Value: 27007.610 m³
